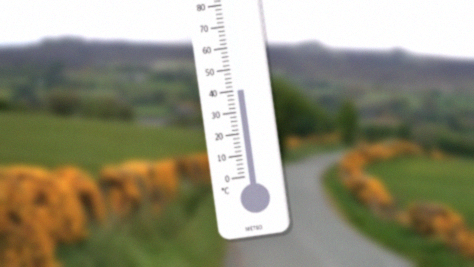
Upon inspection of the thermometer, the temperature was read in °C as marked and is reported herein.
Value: 40 °C
